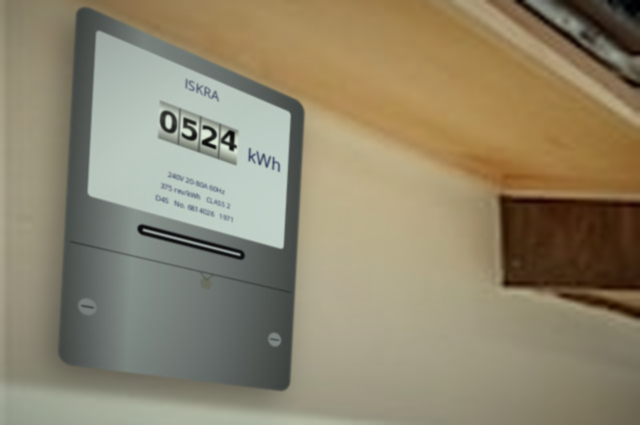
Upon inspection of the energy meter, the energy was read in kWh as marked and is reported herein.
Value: 524 kWh
